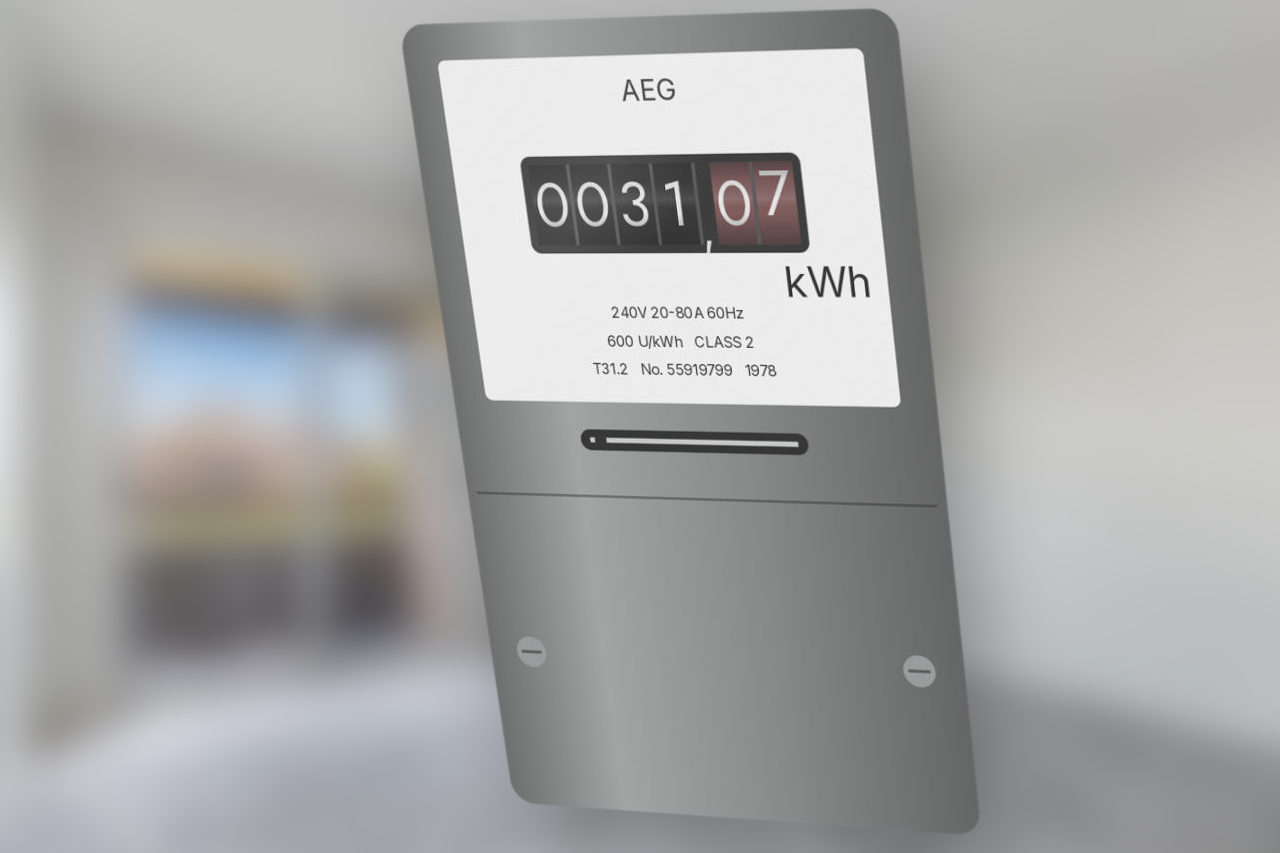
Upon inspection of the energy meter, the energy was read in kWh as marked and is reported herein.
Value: 31.07 kWh
